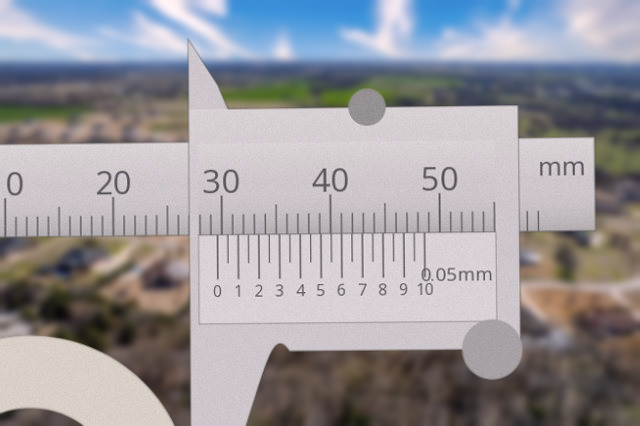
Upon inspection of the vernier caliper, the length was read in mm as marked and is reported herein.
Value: 29.6 mm
